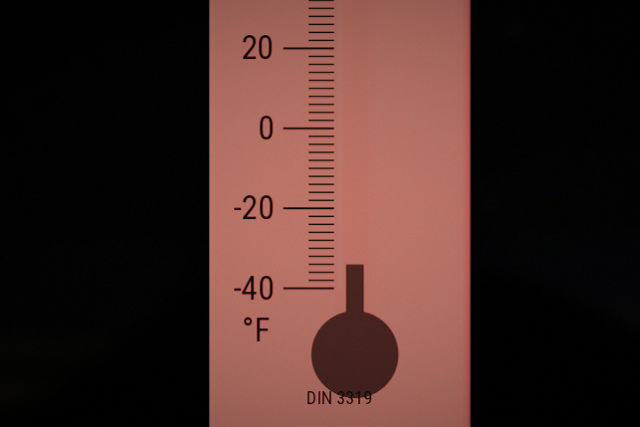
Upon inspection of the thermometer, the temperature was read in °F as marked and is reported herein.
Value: -34 °F
